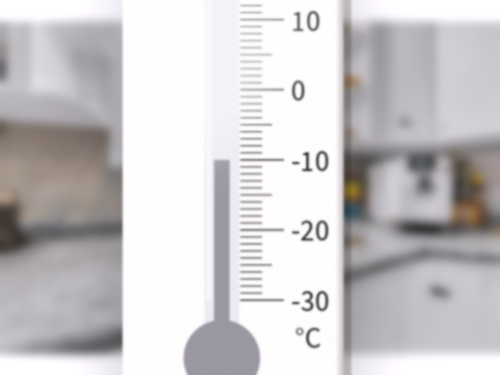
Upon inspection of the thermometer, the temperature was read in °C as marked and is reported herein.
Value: -10 °C
